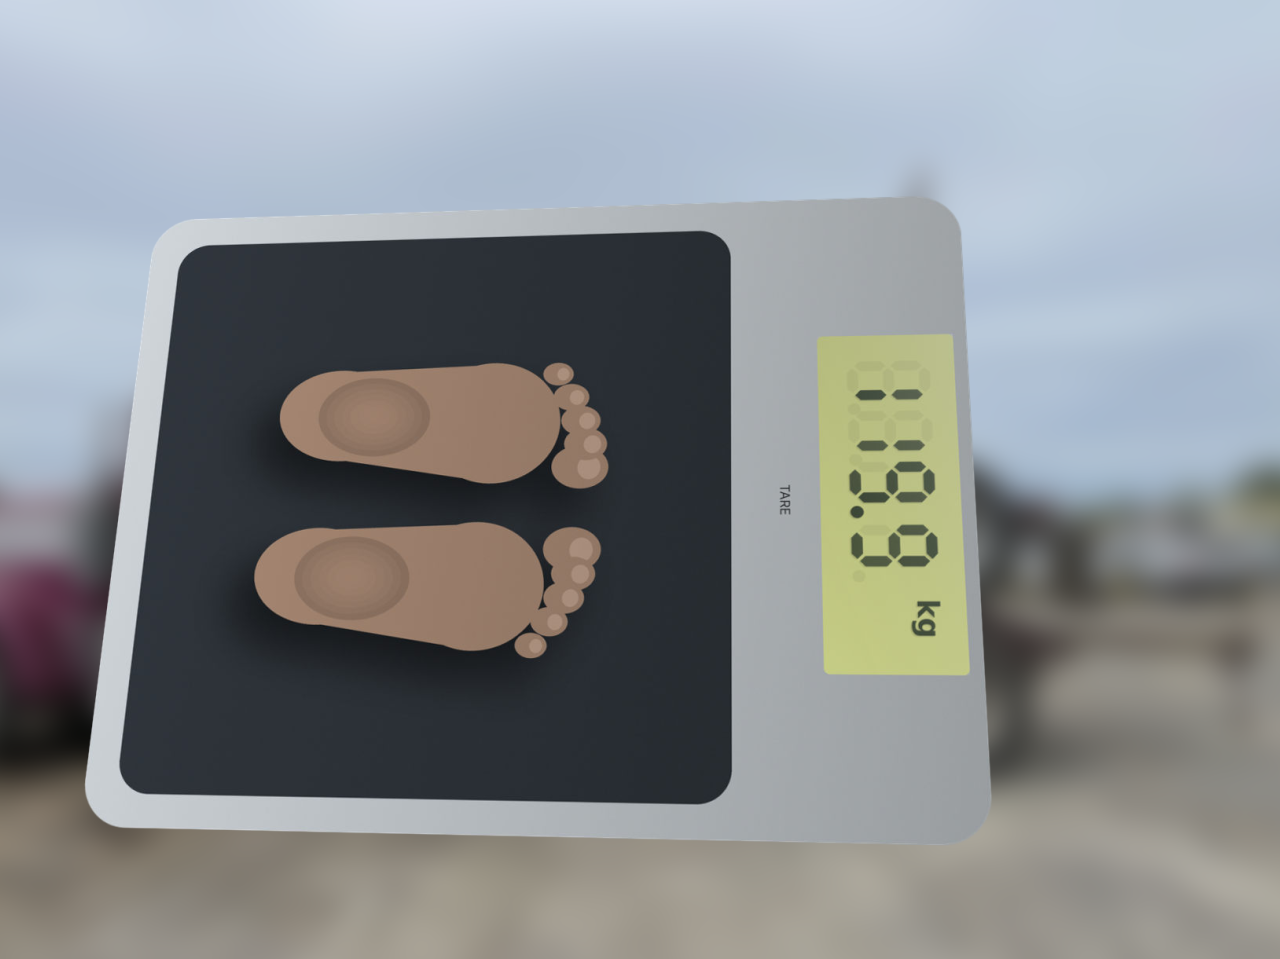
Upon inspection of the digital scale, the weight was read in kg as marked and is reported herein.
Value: 119.9 kg
